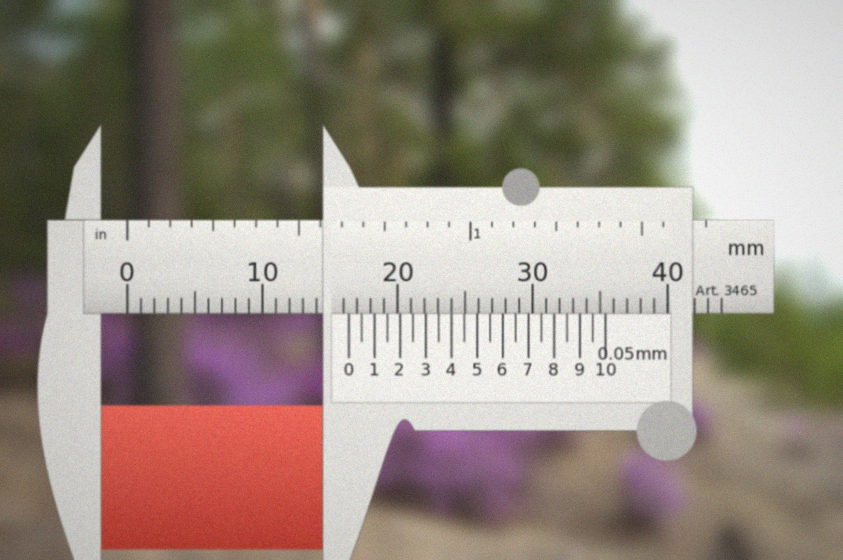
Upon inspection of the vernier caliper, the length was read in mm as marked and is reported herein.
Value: 16.4 mm
